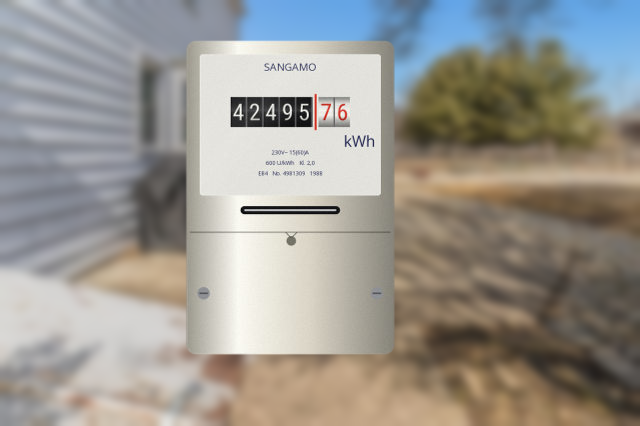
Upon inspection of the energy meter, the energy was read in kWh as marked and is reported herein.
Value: 42495.76 kWh
